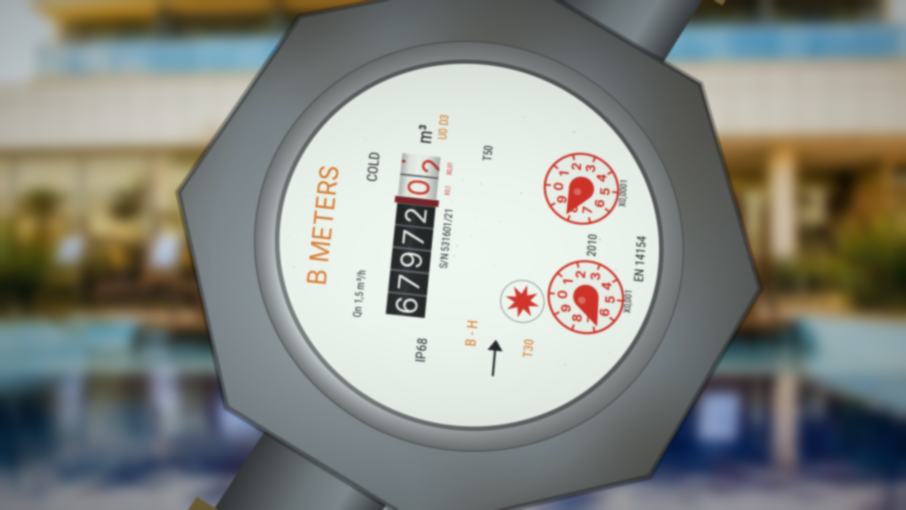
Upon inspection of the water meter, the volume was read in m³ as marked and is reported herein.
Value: 67972.0168 m³
